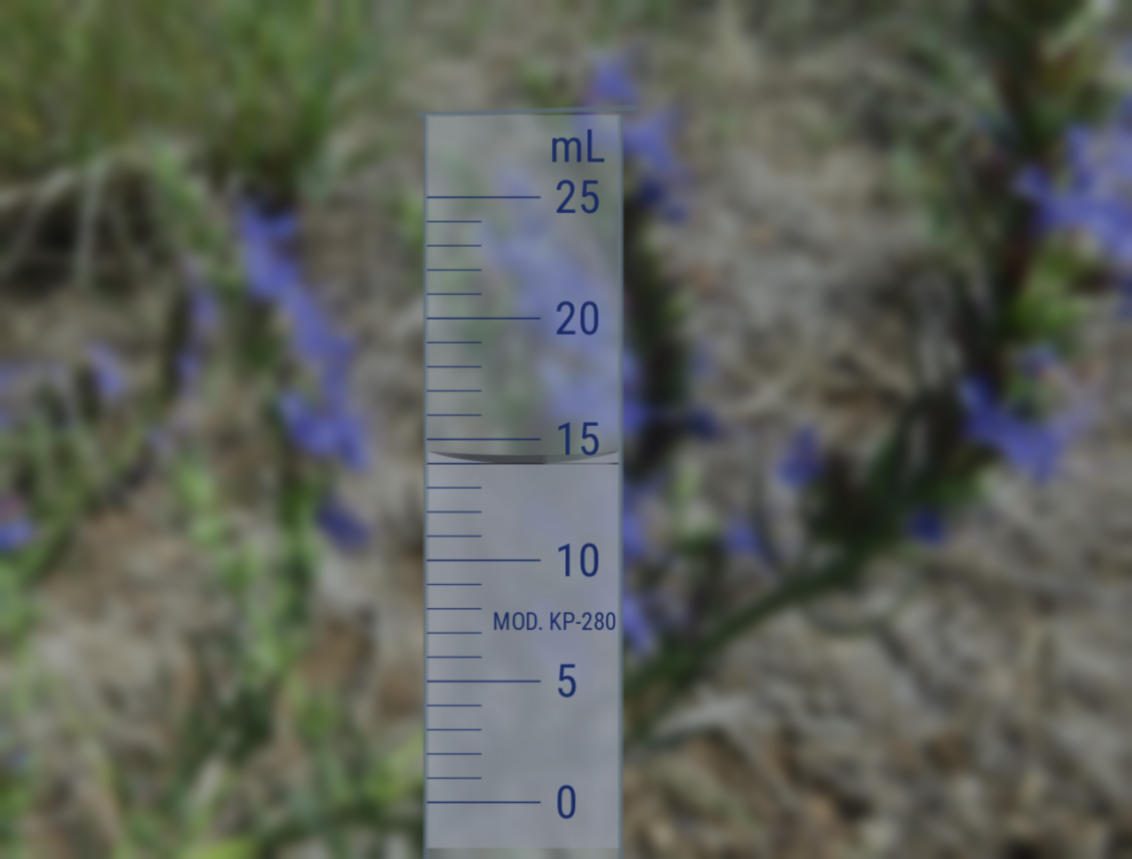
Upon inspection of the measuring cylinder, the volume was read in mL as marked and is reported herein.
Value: 14 mL
